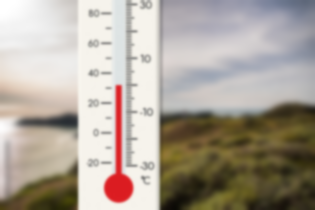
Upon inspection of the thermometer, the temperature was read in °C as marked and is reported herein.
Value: 0 °C
